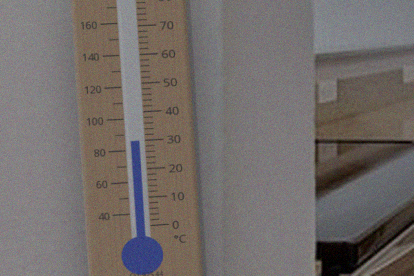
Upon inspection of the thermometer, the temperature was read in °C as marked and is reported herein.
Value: 30 °C
